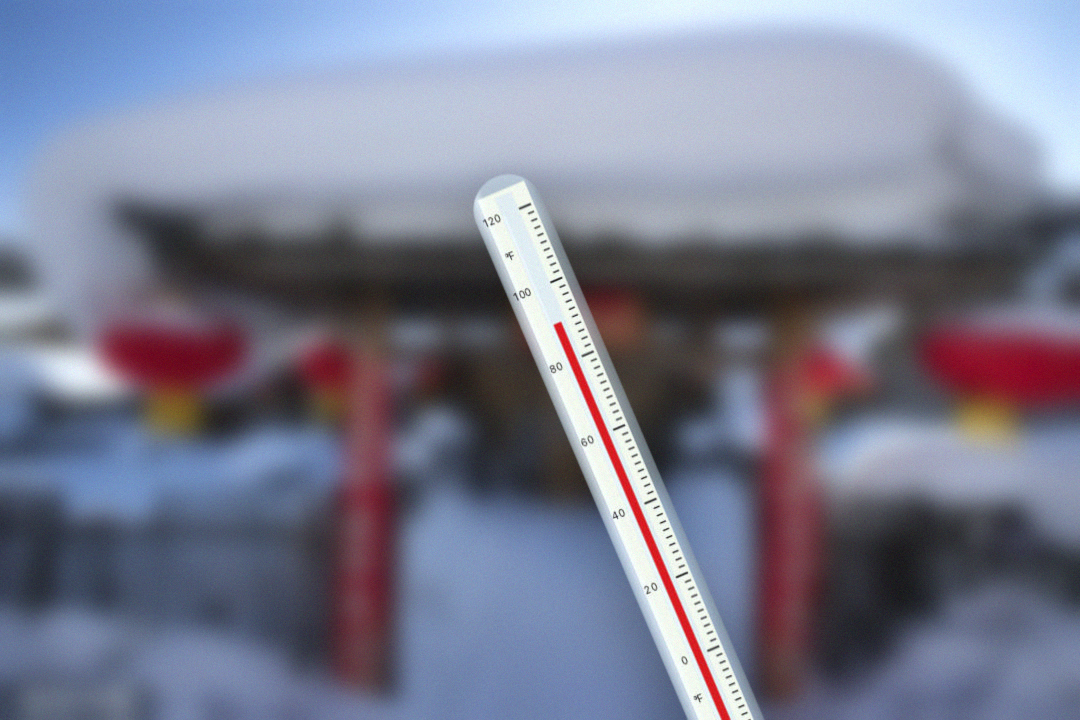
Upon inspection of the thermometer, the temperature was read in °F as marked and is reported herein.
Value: 90 °F
